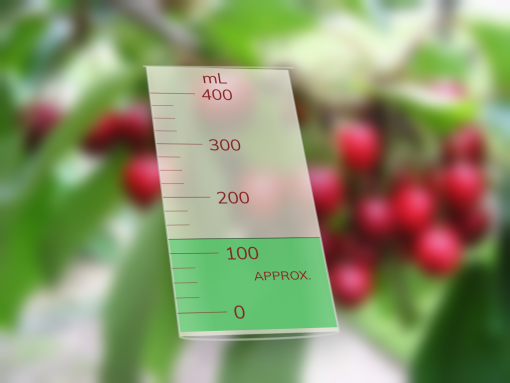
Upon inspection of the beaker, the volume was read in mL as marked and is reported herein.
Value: 125 mL
